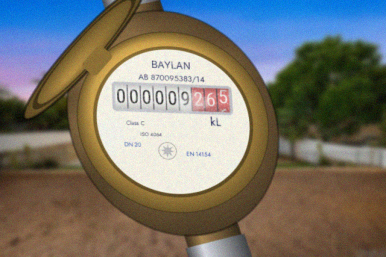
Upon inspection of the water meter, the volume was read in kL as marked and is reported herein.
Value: 9.265 kL
